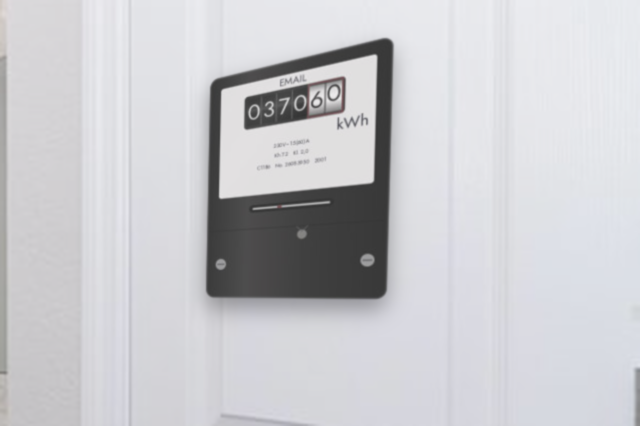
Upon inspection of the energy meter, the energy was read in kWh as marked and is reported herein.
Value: 370.60 kWh
